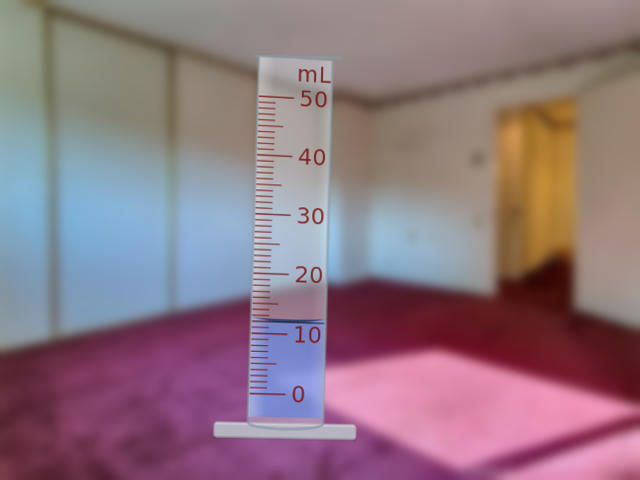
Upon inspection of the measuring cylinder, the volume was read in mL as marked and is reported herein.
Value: 12 mL
